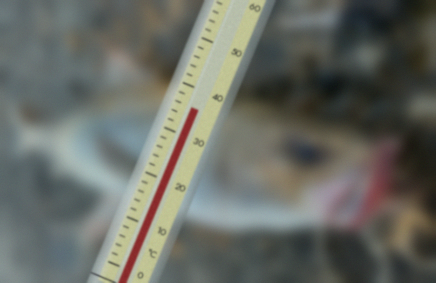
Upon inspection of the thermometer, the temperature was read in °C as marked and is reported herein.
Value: 36 °C
